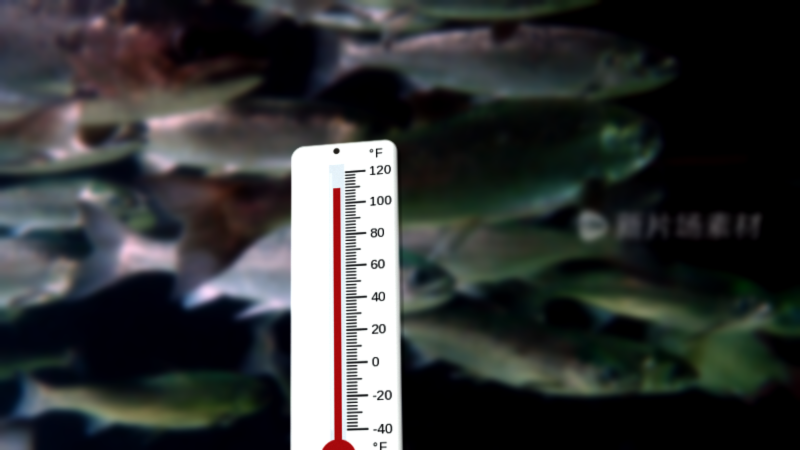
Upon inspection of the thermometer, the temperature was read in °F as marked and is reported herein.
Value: 110 °F
